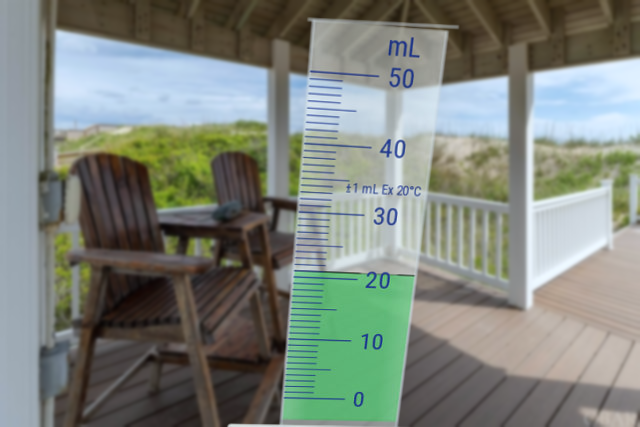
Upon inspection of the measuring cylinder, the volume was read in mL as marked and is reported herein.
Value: 21 mL
